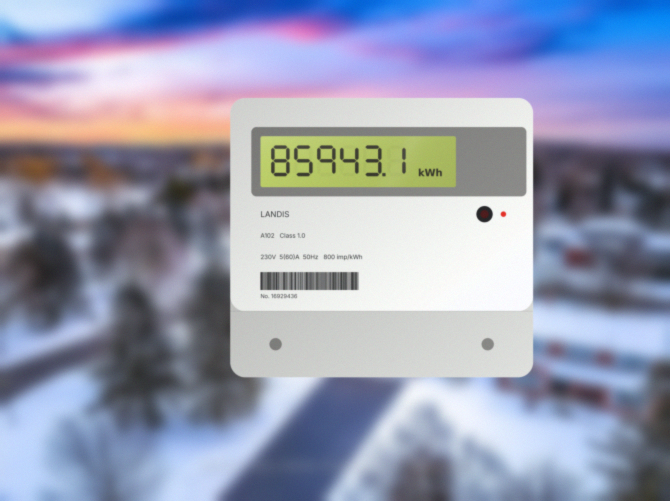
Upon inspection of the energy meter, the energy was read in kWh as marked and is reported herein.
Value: 85943.1 kWh
